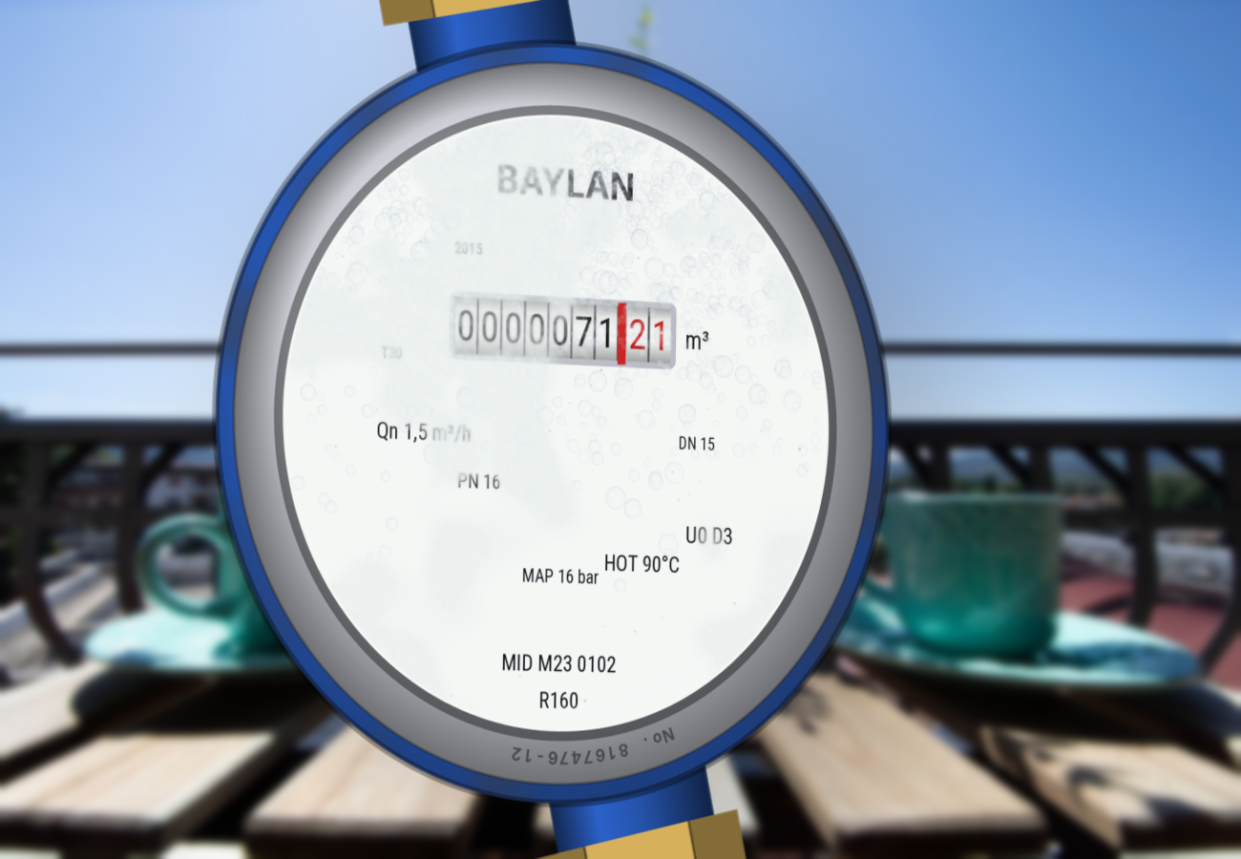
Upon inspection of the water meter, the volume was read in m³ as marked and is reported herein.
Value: 71.21 m³
